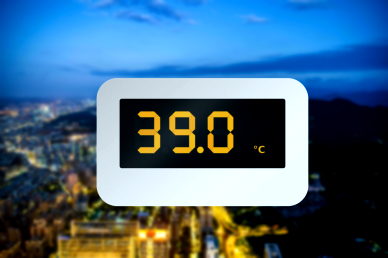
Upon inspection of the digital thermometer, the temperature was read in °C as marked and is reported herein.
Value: 39.0 °C
